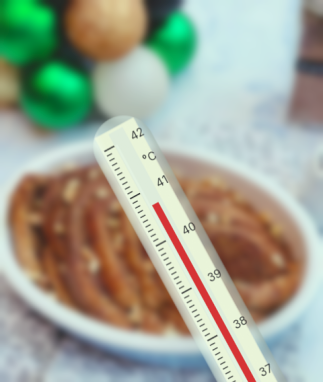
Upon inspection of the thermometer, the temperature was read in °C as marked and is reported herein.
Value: 40.7 °C
